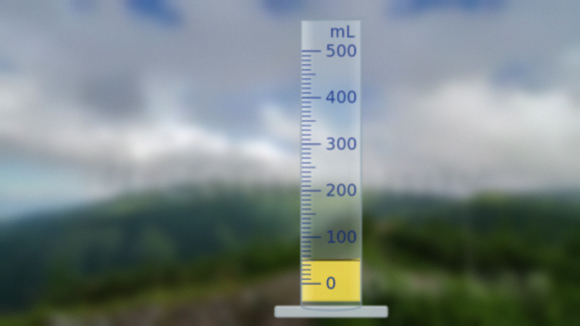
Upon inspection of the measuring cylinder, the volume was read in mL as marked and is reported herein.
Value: 50 mL
